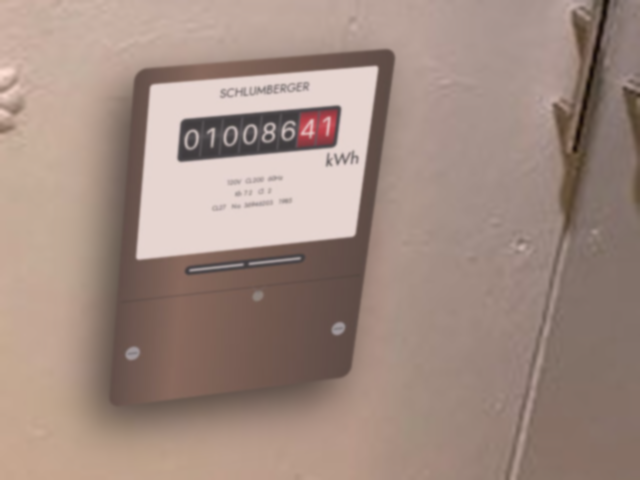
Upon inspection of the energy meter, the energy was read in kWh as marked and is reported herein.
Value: 10086.41 kWh
